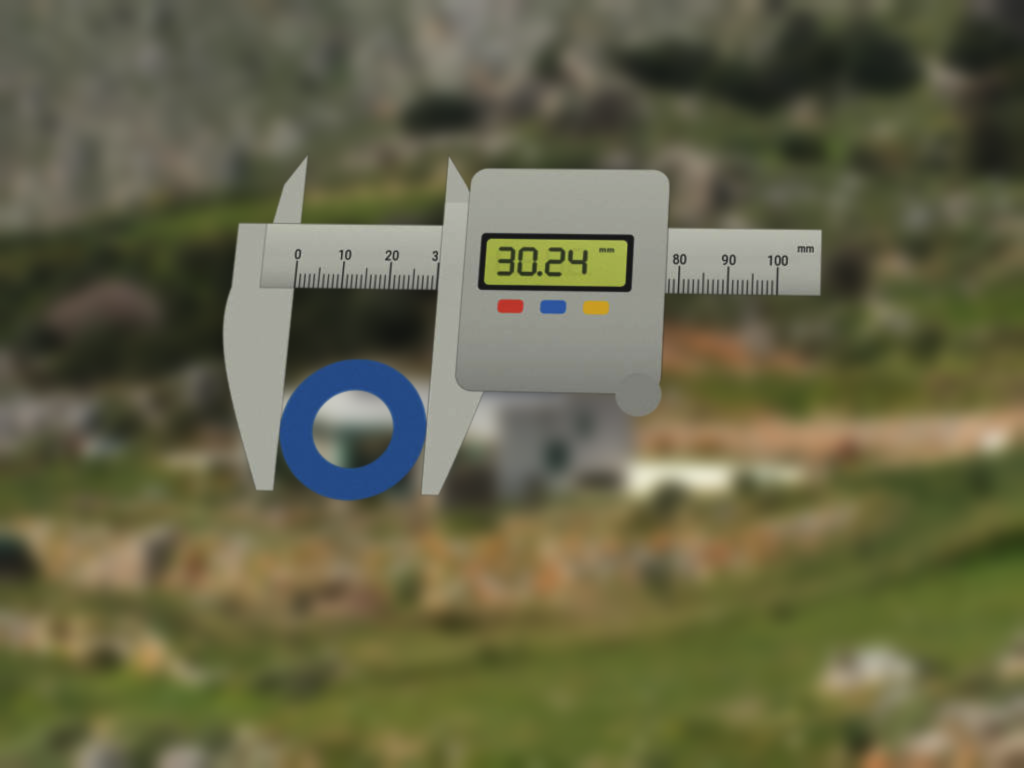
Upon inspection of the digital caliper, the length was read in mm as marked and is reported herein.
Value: 30.24 mm
